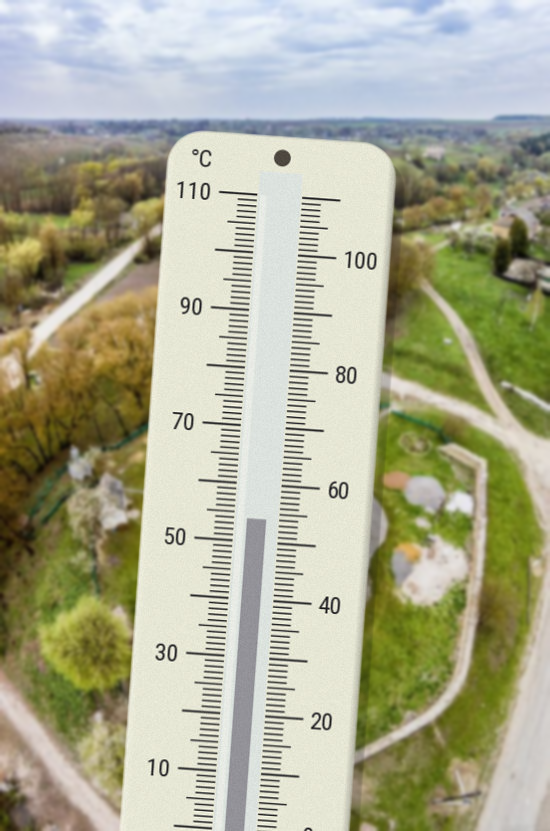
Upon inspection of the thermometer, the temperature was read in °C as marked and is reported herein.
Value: 54 °C
